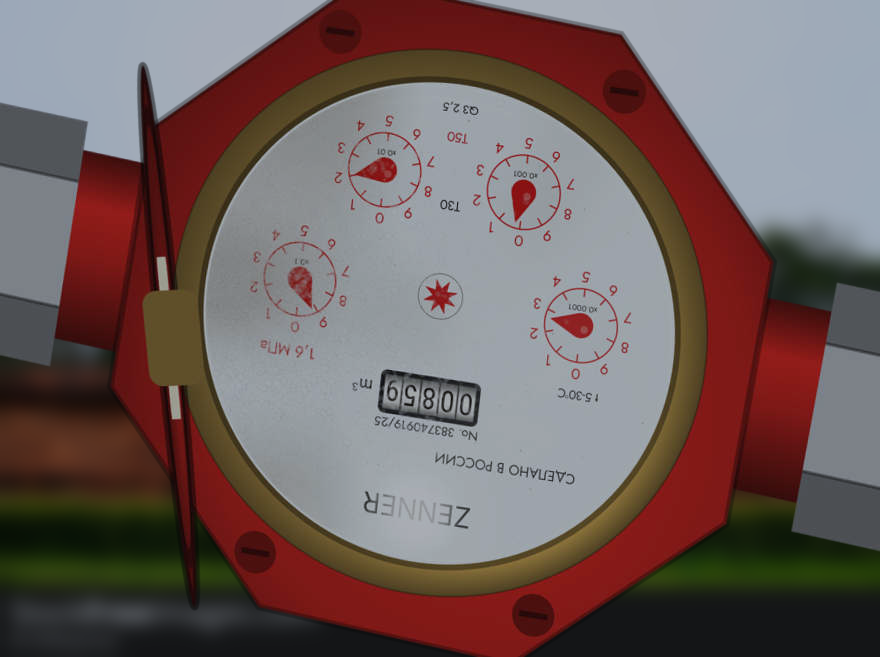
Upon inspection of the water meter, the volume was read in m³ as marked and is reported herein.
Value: 858.9202 m³
